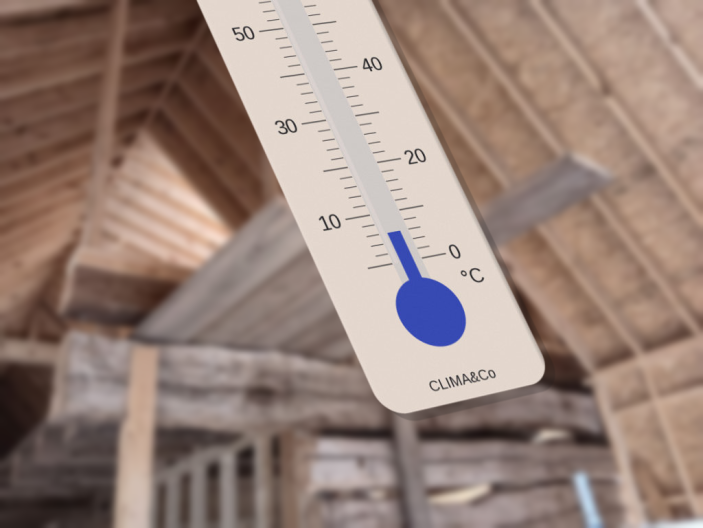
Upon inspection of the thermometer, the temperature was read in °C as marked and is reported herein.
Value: 6 °C
